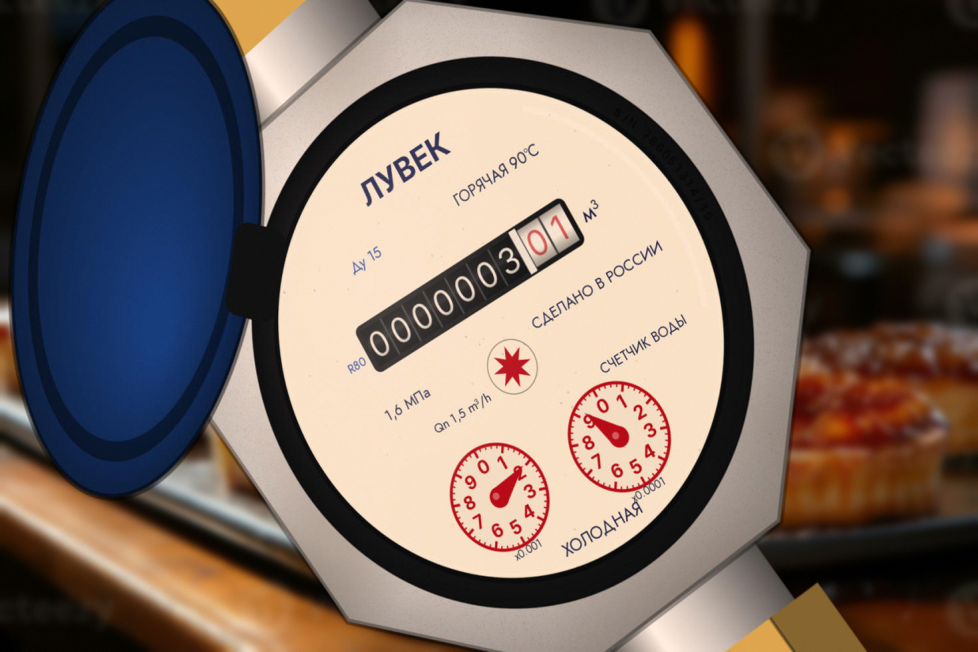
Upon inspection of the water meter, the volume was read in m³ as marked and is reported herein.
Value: 3.0119 m³
